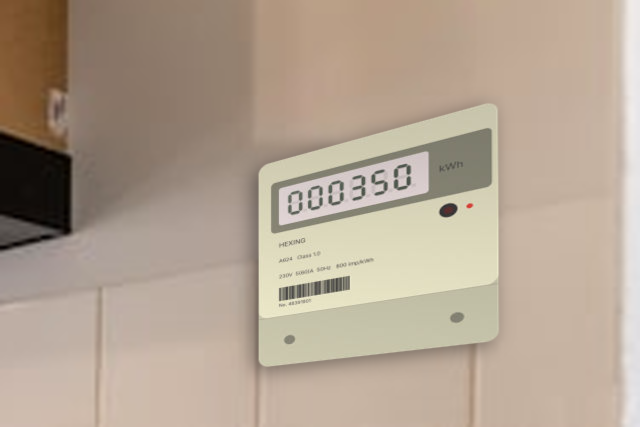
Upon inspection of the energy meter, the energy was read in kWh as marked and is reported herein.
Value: 350 kWh
